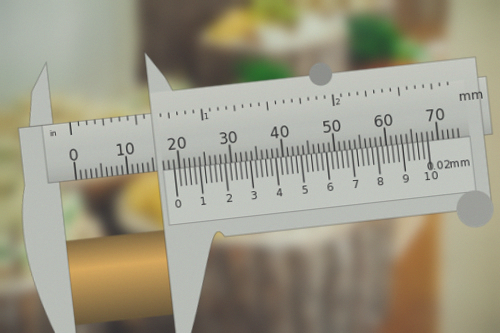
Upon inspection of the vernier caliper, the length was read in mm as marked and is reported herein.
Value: 19.0 mm
